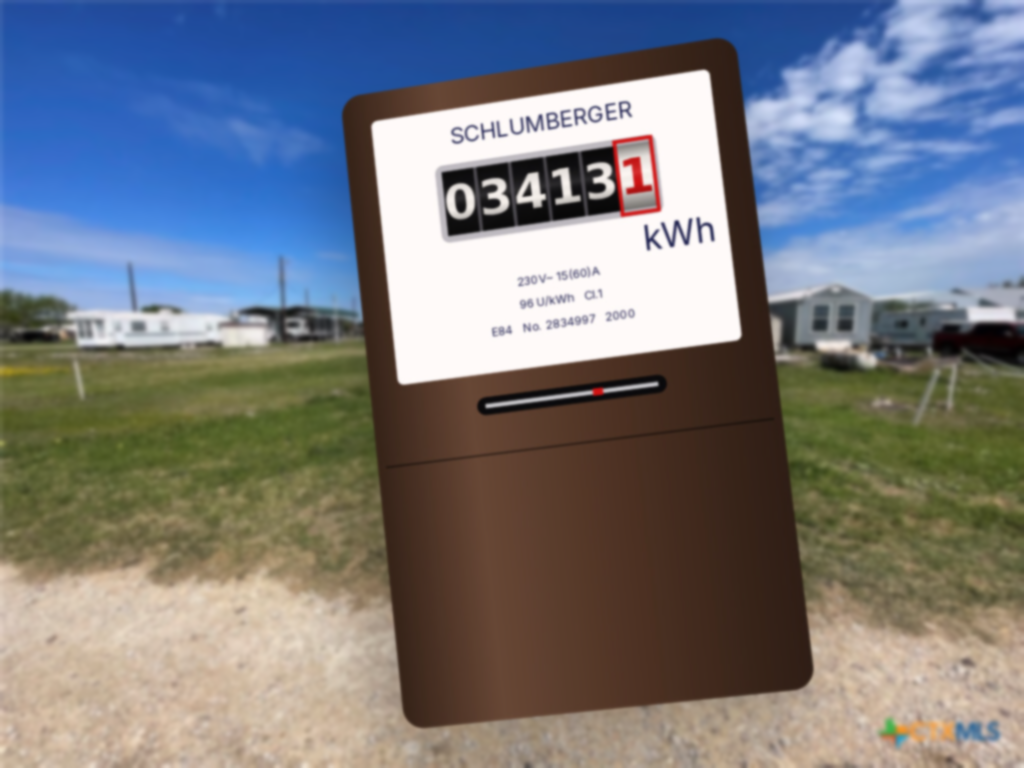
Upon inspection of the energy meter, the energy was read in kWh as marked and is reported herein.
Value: 3413.1 kWh
